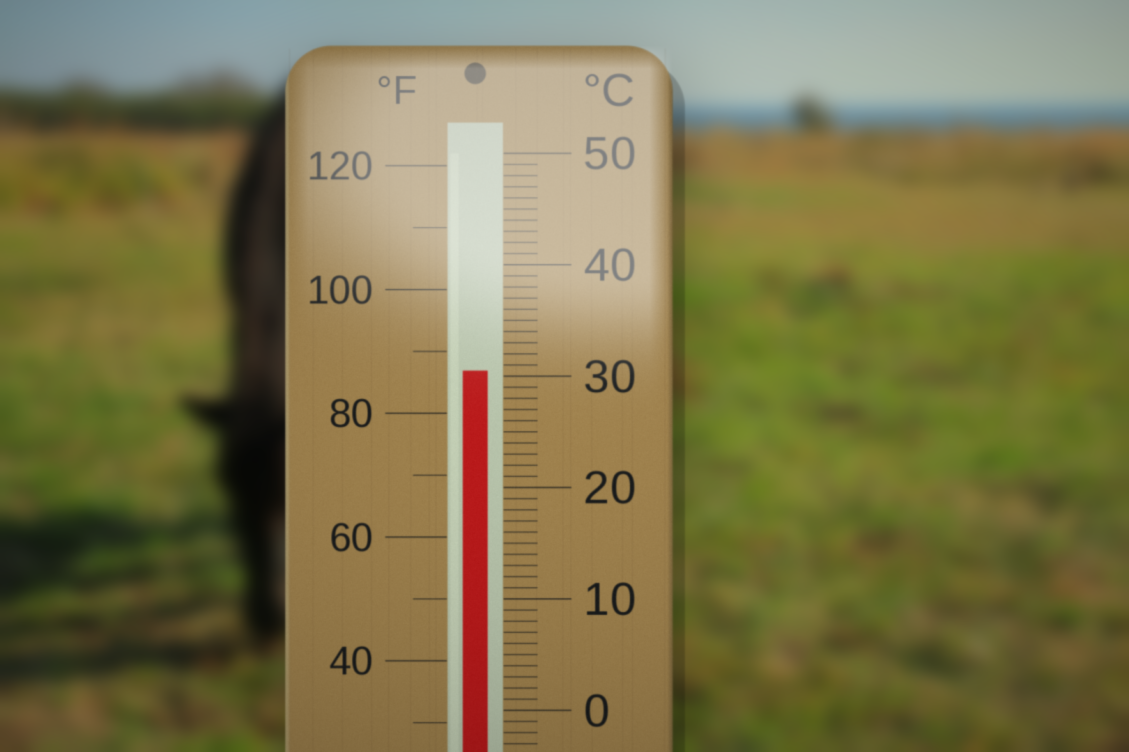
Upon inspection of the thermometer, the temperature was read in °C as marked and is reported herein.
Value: 30.5 °C
